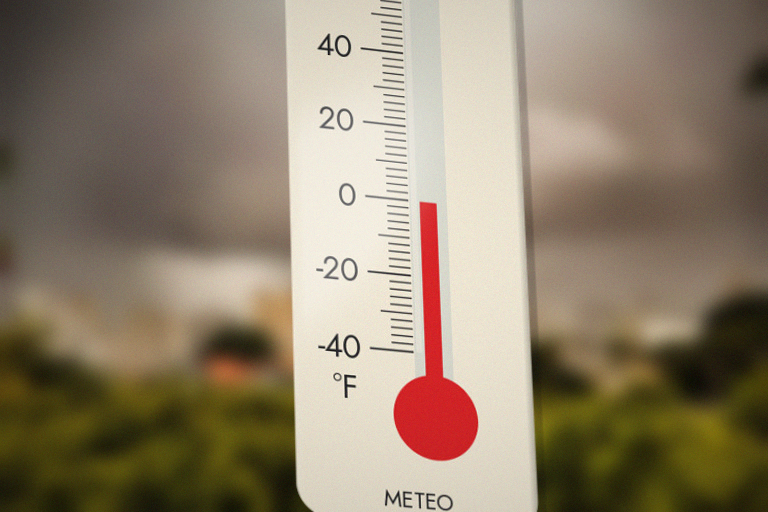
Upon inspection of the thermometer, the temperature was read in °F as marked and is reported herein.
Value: 0 °F
